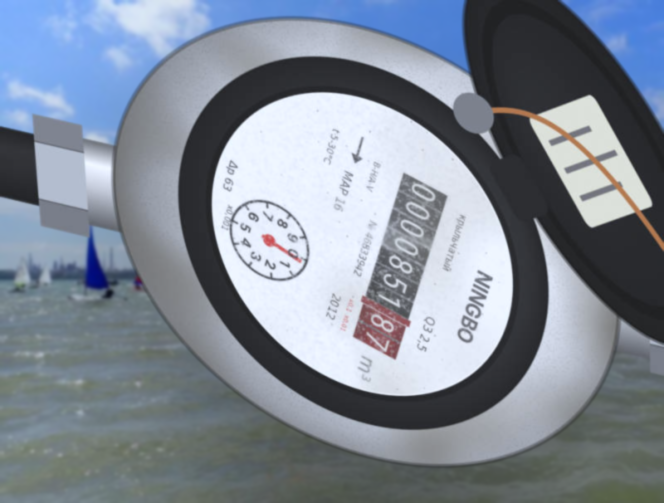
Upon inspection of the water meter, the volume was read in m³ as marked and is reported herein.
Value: 851.870 m³
